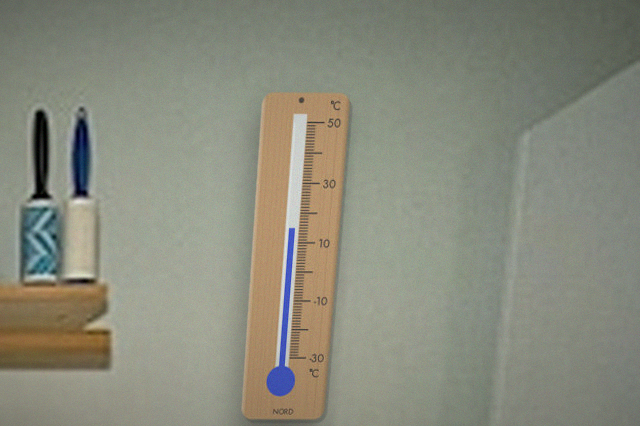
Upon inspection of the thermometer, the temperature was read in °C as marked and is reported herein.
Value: 15 °C
